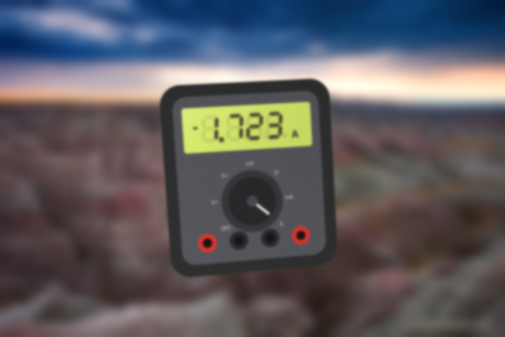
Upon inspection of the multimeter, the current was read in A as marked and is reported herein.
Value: -1.723 A
